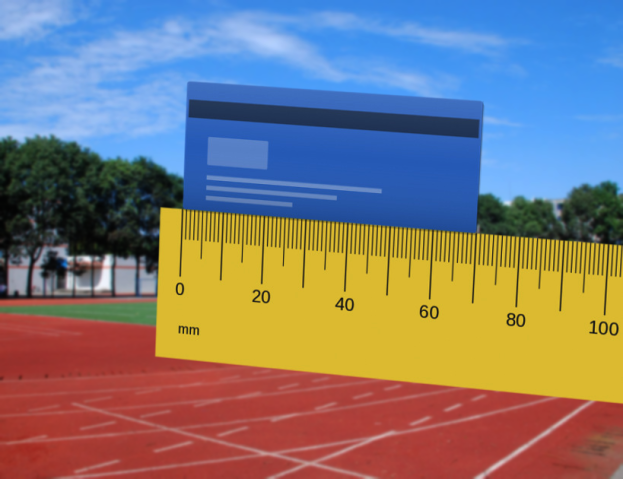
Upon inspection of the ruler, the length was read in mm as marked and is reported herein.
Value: 70 mm
